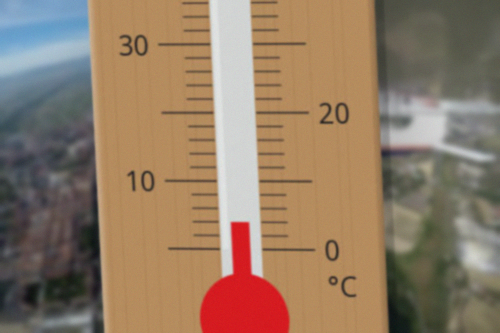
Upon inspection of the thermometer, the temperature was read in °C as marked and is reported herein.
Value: 4 °C
